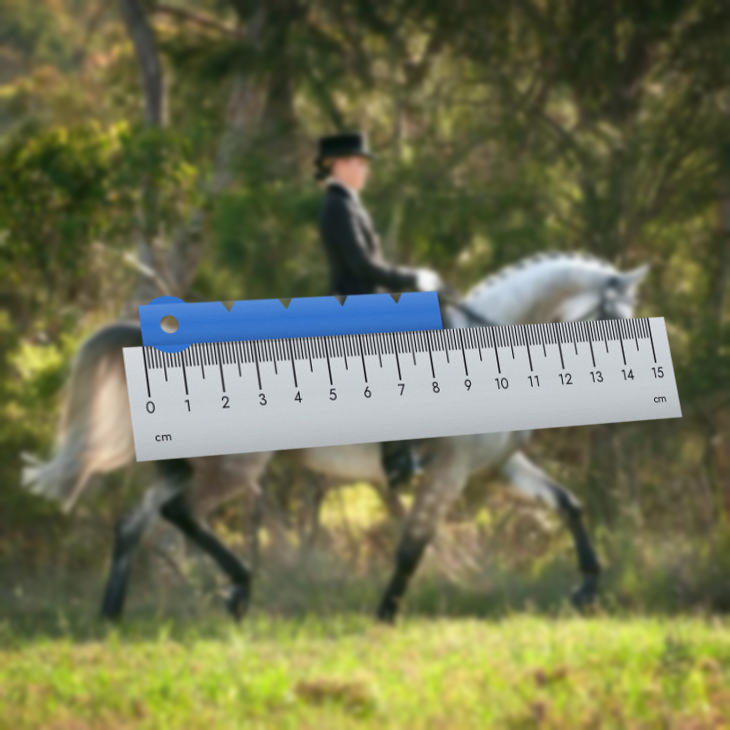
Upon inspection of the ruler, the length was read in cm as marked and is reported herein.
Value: 8.5 cm
